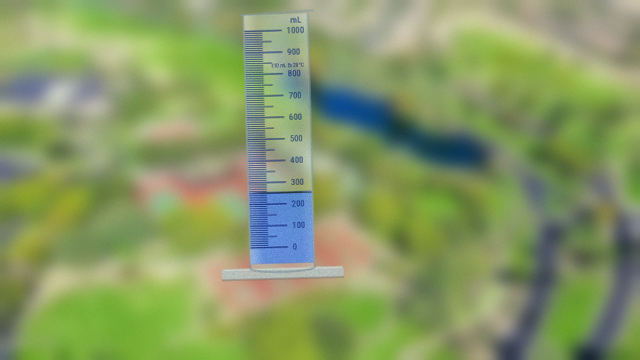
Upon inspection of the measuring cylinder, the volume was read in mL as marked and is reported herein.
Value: 250 mL
